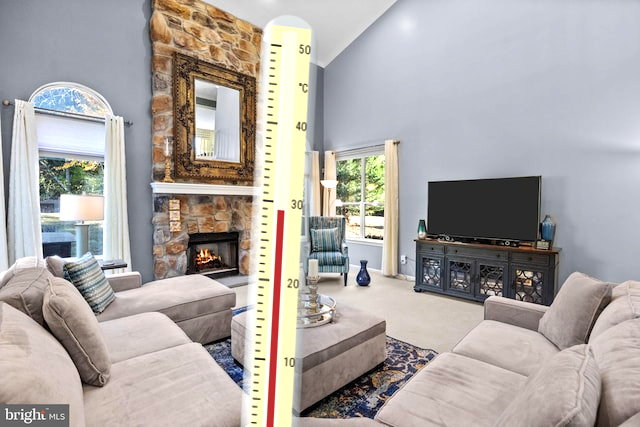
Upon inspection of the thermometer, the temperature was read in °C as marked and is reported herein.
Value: 29 °C
